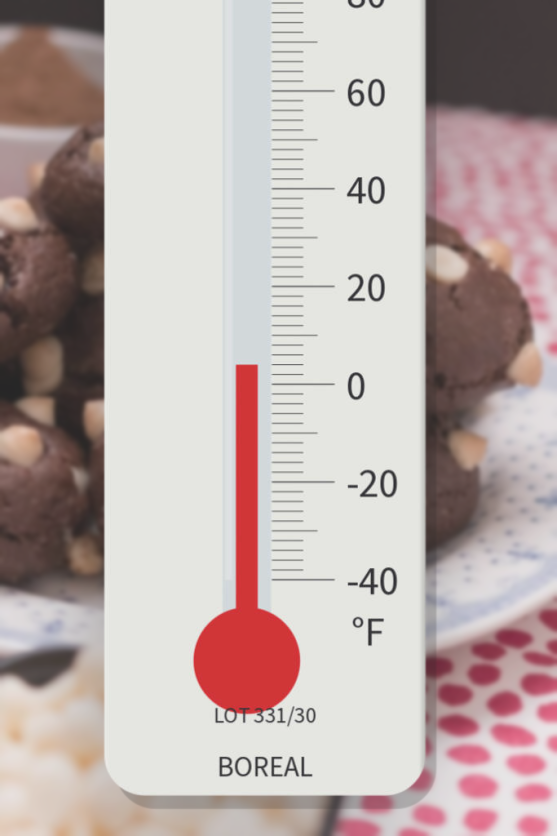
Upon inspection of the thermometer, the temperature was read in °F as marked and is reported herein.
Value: 4 °F
